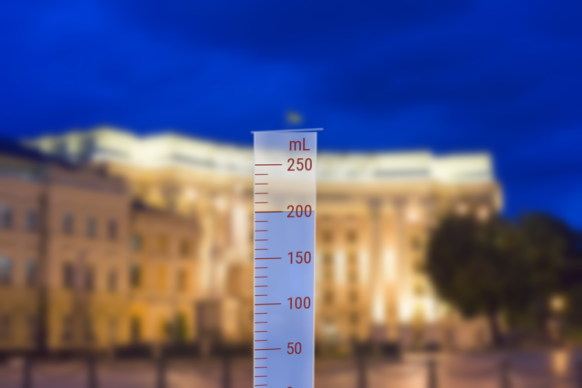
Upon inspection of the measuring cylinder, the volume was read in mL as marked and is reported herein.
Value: 200 mL
